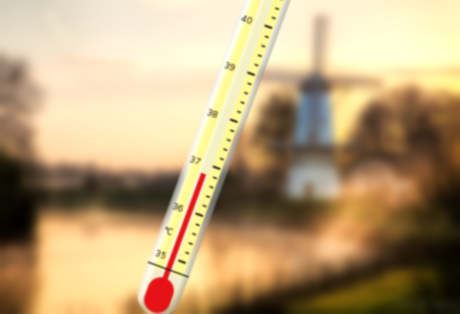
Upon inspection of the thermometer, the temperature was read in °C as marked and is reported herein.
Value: 36.8 °C
